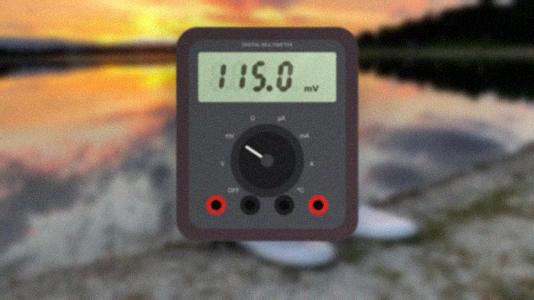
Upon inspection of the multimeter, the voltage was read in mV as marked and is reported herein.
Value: 115.0 mV
